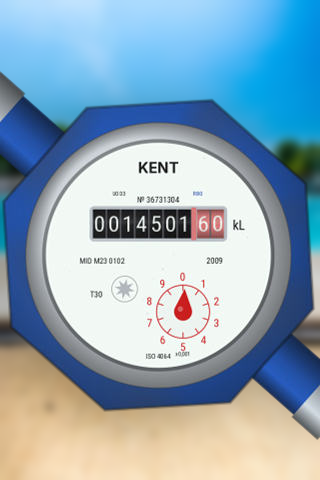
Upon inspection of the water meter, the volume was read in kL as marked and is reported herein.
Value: 14501.600 kL
